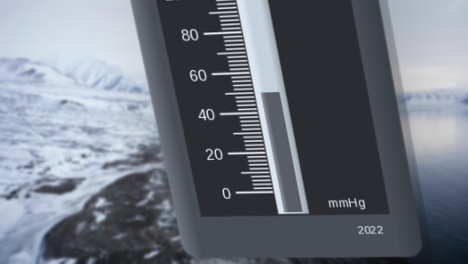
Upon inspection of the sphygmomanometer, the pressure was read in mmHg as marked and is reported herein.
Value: 50 mmHg
